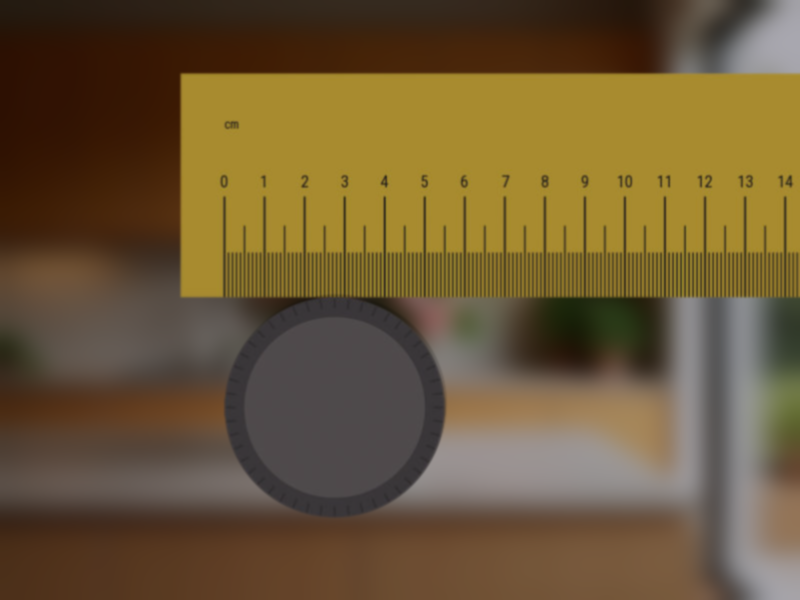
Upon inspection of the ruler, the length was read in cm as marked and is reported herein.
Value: 5.5 cm
